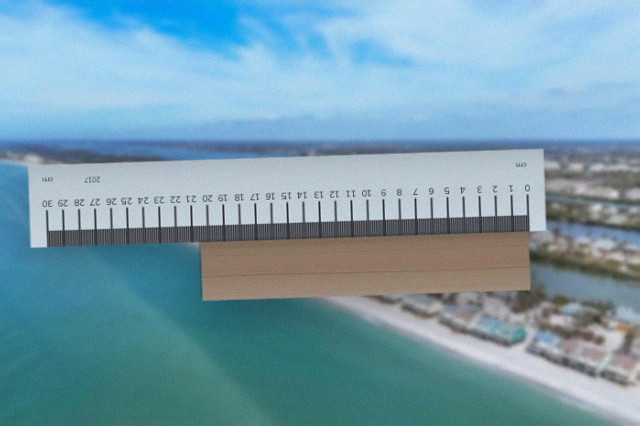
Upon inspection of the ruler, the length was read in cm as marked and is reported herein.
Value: 20.5 cm
